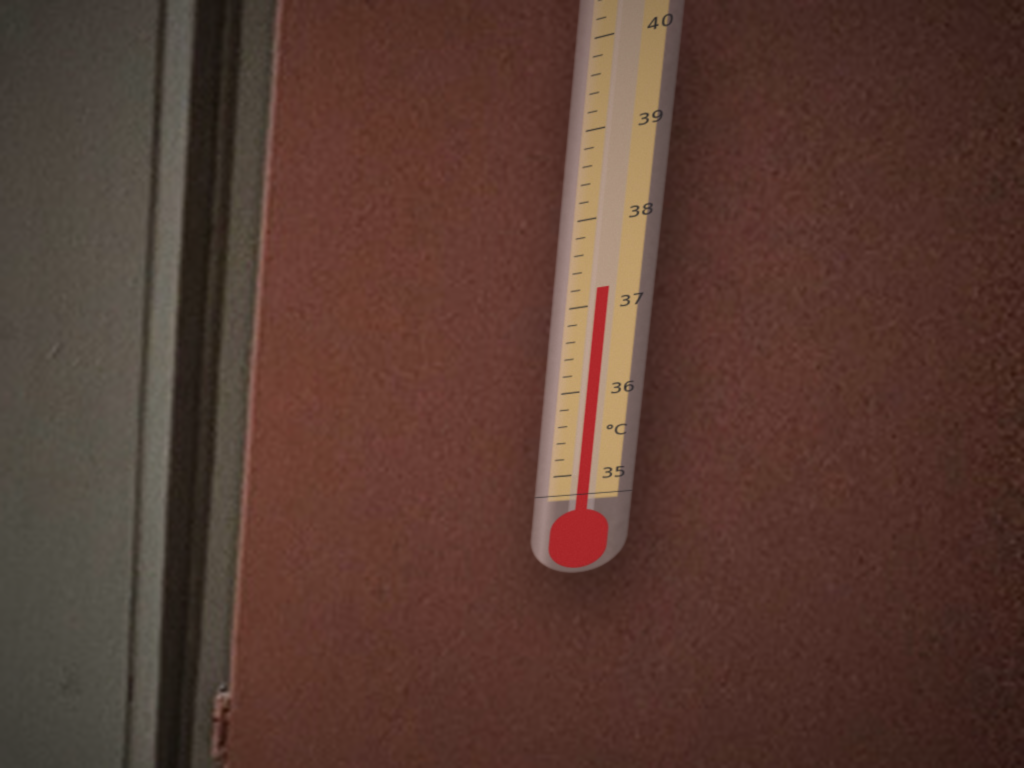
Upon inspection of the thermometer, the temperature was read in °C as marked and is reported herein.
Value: 37.2 °C
